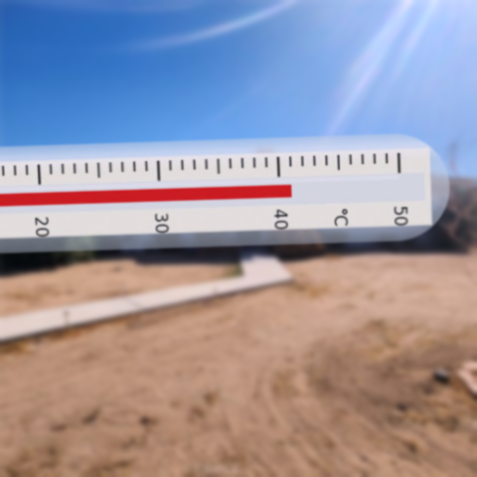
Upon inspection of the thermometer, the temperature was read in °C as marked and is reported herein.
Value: 41 °C
